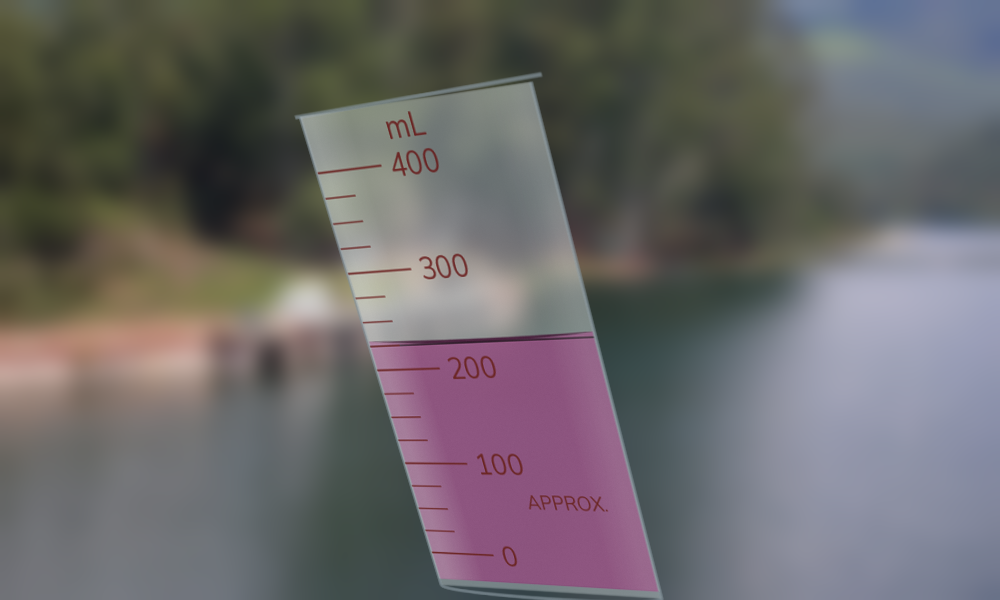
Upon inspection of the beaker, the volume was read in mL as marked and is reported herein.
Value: 225 mL
